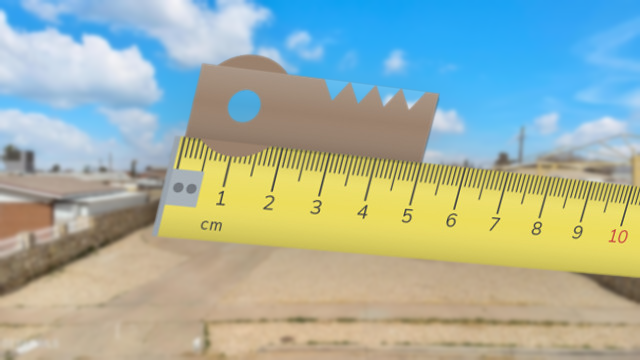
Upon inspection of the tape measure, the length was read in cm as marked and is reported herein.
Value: 5 cm
